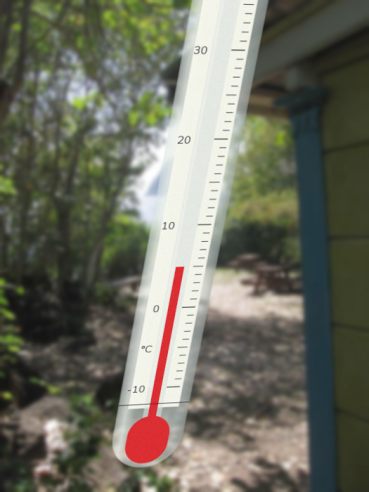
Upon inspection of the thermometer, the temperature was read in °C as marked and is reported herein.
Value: 5 °C
